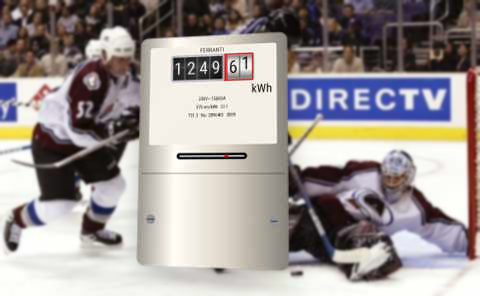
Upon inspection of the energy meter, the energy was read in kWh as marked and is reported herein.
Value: 1249.61 kWh
